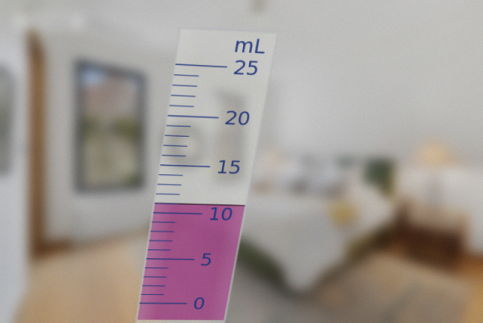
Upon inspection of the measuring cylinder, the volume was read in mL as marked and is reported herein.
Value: 11 mL
